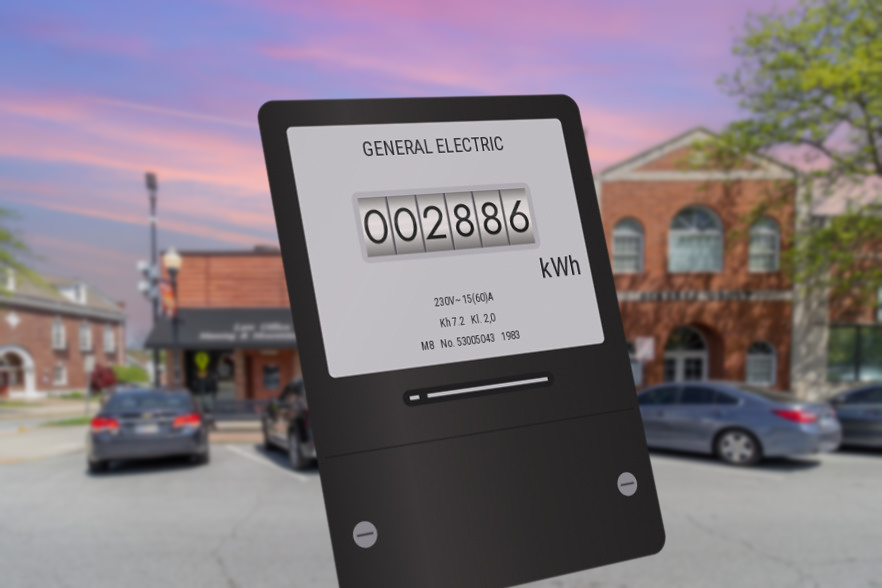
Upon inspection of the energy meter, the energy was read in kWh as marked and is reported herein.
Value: 2886 kWh
